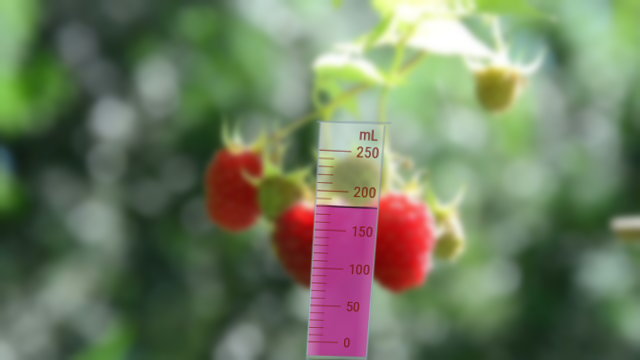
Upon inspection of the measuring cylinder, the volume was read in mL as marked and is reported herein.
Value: 180 mL
